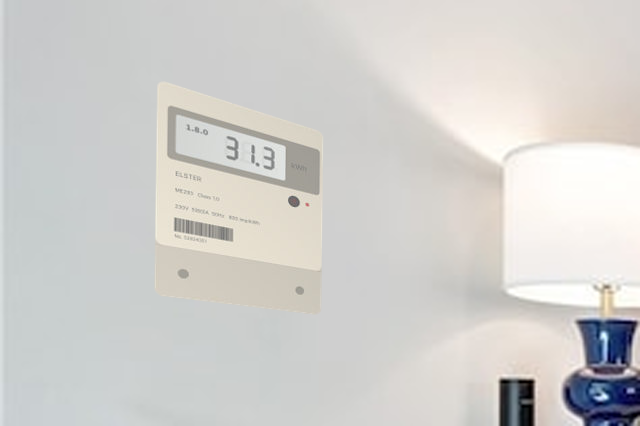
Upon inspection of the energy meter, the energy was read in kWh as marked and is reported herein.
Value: 31.3 kWh
